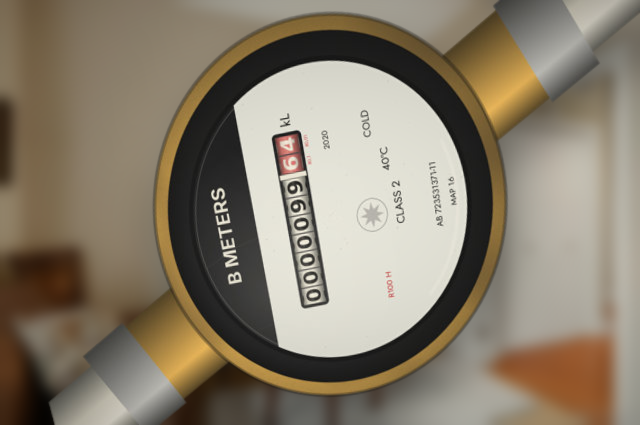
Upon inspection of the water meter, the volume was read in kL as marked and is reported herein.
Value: 99.64 kL
